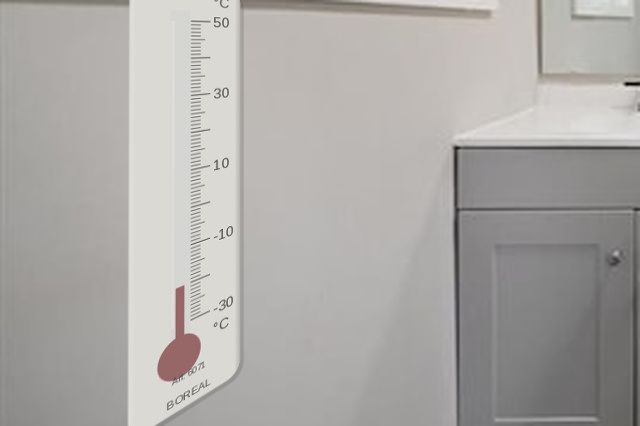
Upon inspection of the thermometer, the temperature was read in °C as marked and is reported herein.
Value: -20 °C
